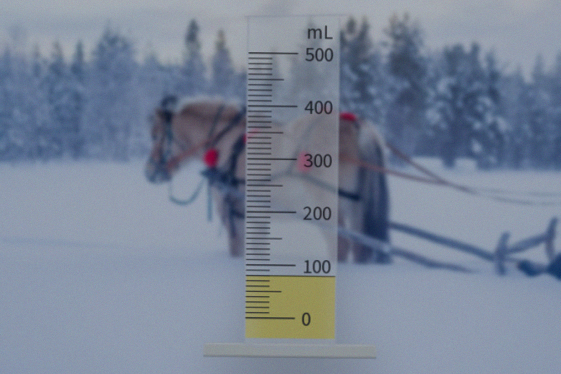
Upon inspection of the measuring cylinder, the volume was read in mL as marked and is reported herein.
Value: 80 mL
